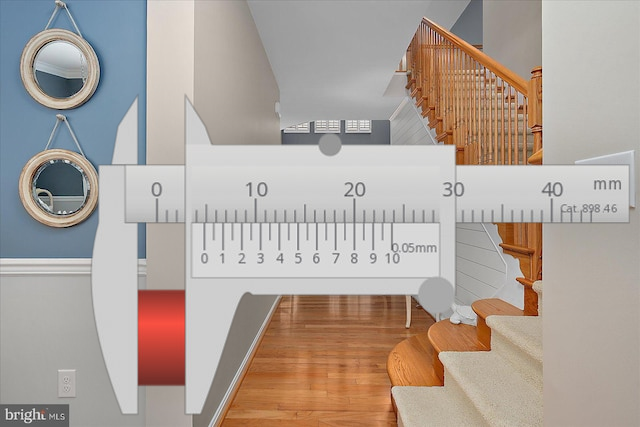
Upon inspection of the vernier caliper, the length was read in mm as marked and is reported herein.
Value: 4.8 mm
